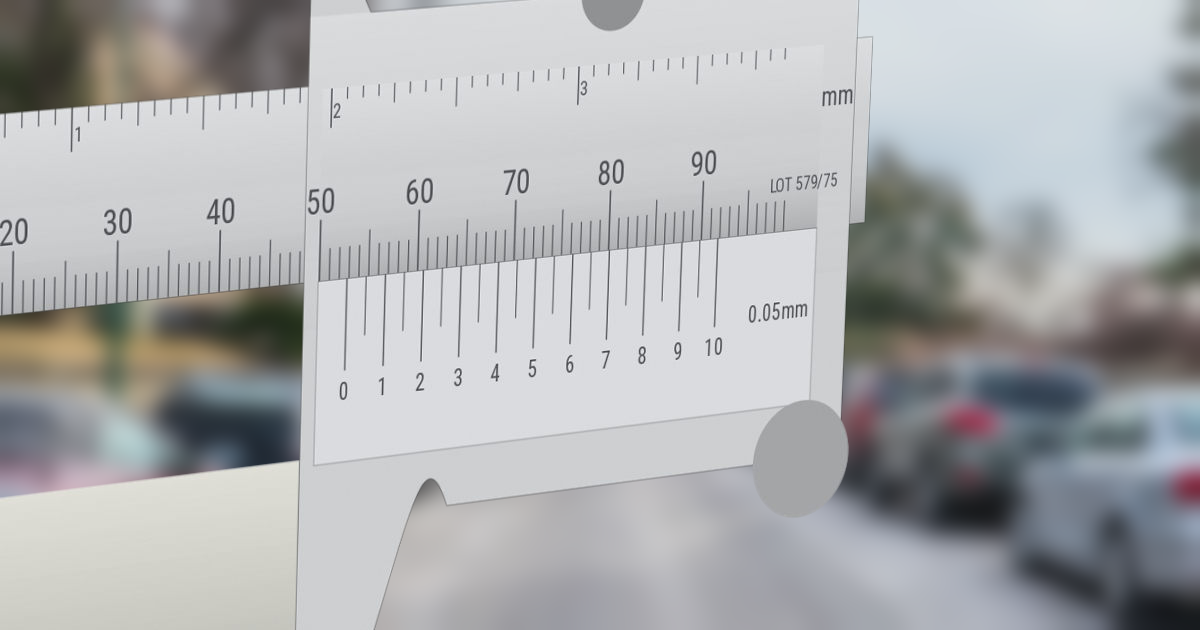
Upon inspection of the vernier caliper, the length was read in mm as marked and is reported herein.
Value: 52.8 mm
